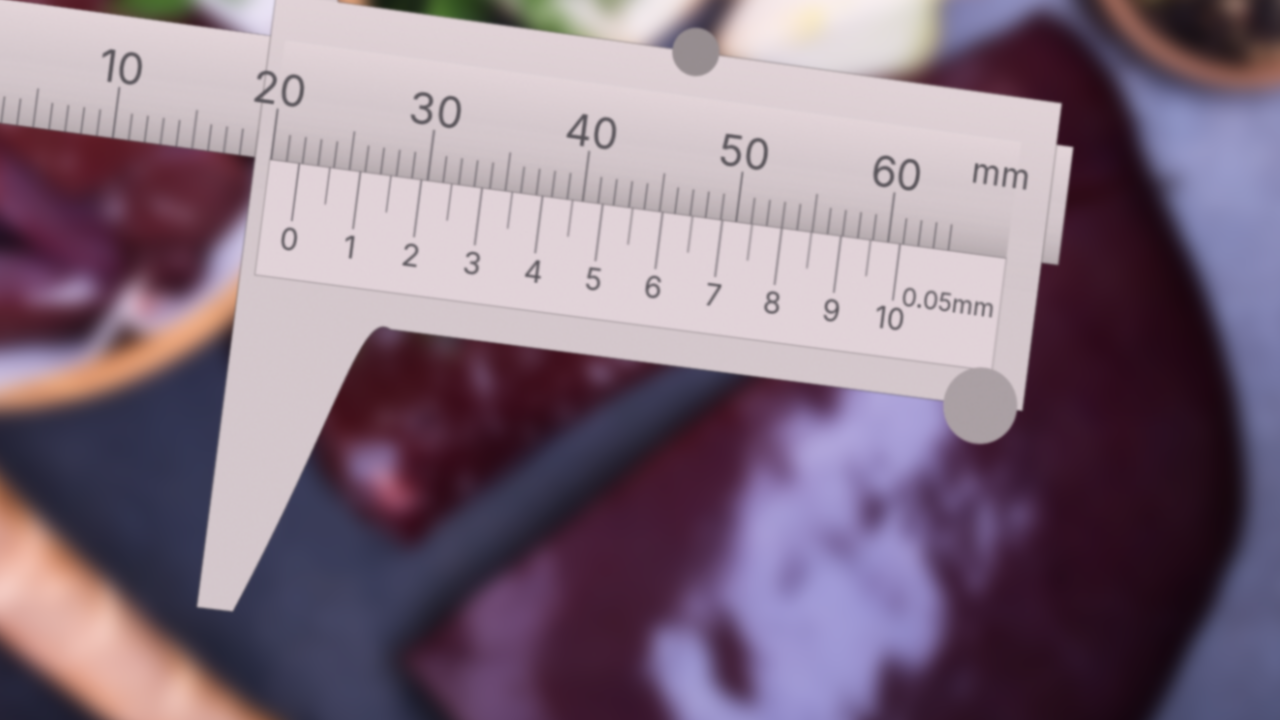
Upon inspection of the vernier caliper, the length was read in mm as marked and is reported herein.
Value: 21.8 mm
